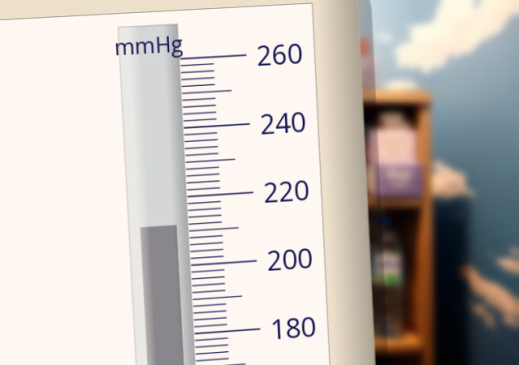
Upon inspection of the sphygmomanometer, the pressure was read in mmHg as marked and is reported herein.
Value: 212 mmHg
